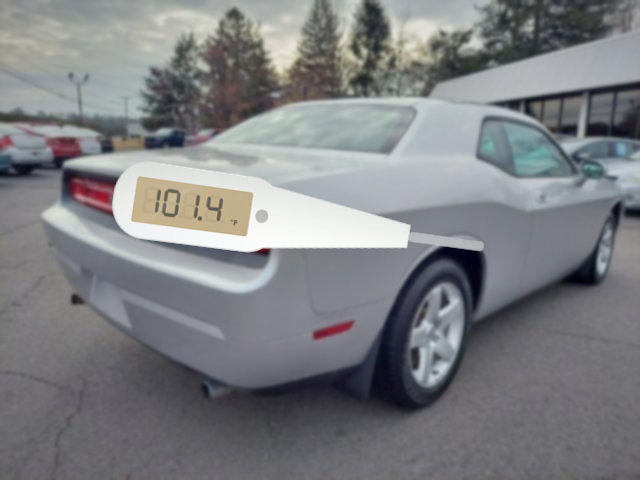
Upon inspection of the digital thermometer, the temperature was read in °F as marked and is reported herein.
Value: 101.4 °F
